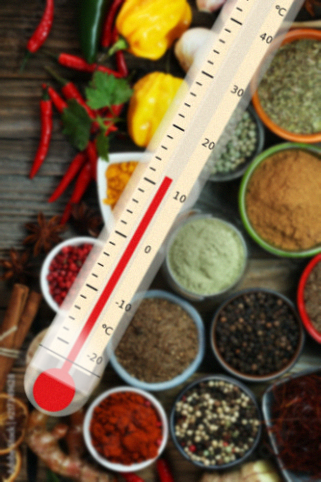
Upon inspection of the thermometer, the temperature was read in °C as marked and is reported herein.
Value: 12 °C
